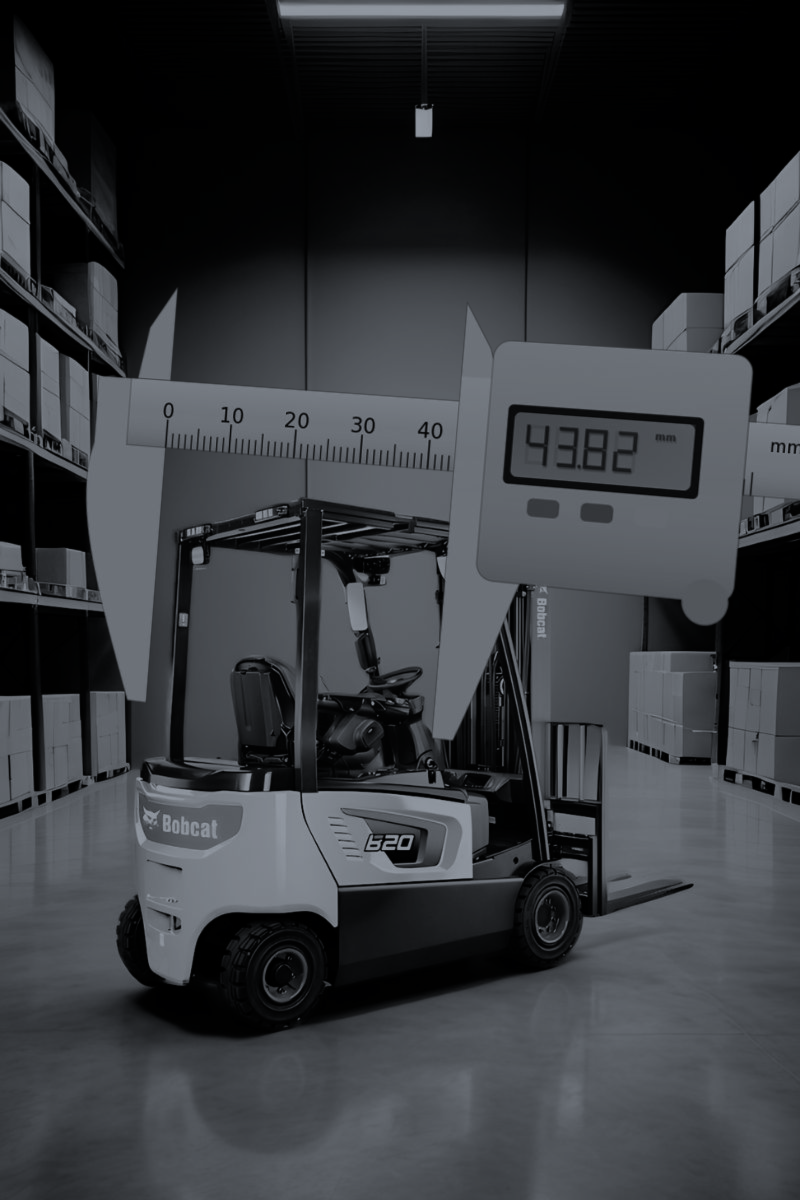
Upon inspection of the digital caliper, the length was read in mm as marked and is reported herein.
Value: 43.82 mm
